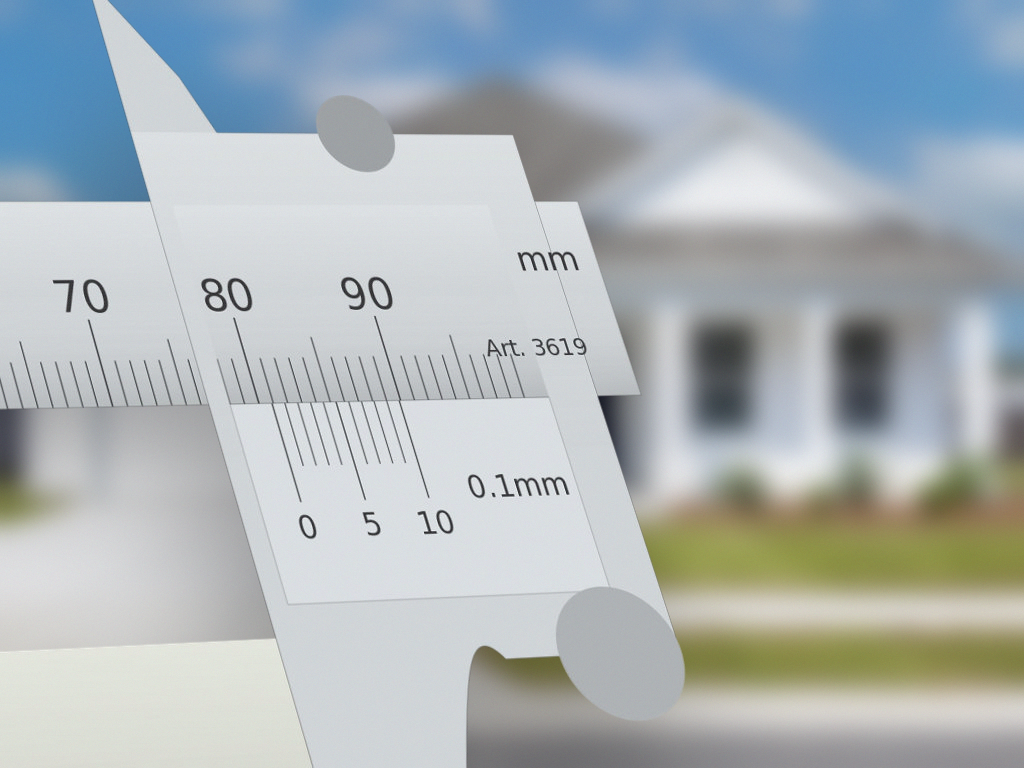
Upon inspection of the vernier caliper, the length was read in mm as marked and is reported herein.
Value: 80.9 mm
